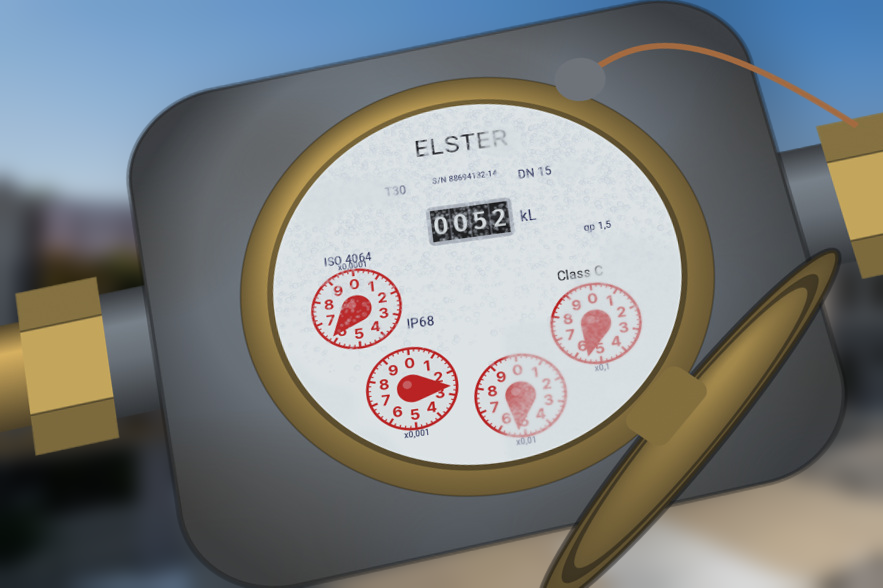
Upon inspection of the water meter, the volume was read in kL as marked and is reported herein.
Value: 52.5526 kL
